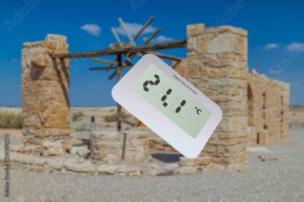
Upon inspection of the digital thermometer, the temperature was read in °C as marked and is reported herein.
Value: 21.1 °C
